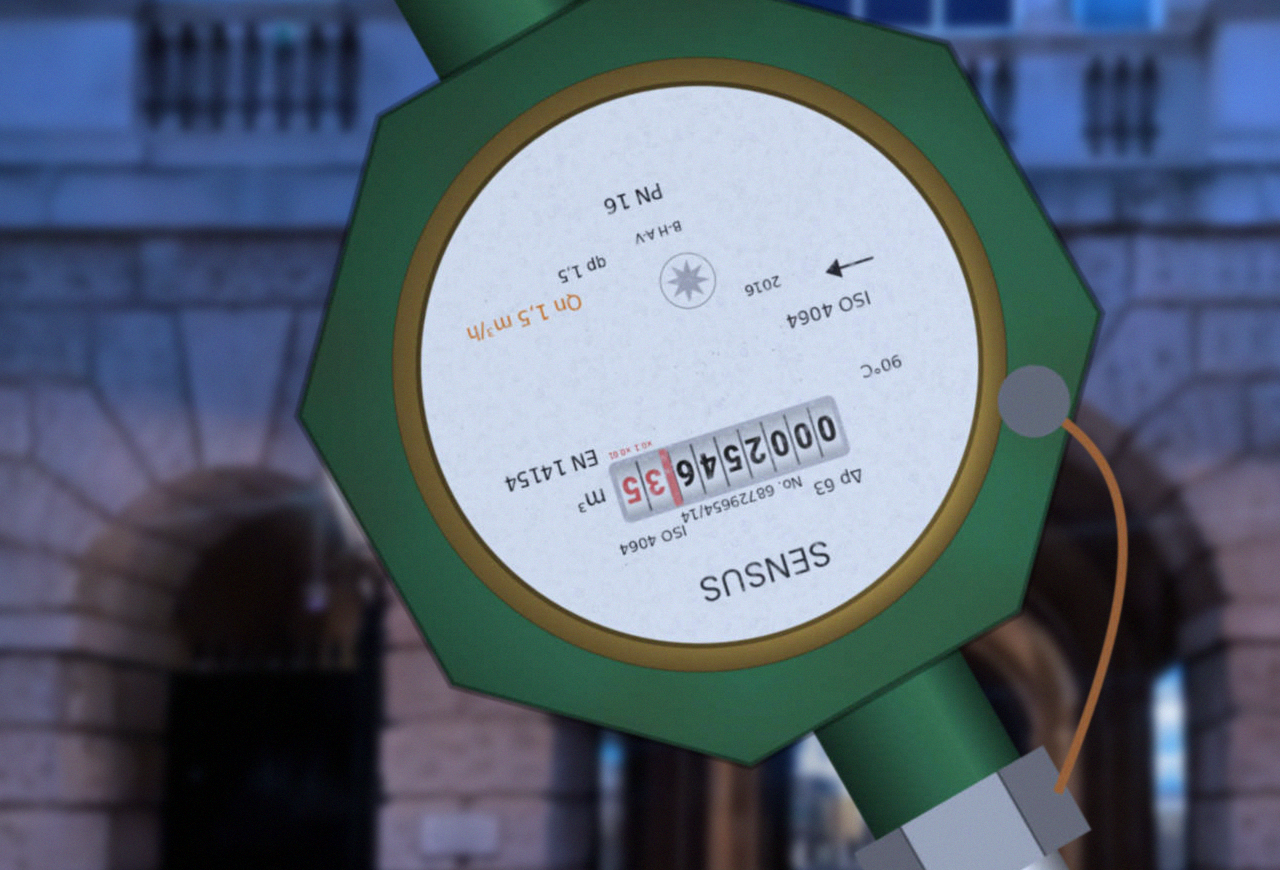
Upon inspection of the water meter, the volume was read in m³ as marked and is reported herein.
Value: 2546.35 m³
